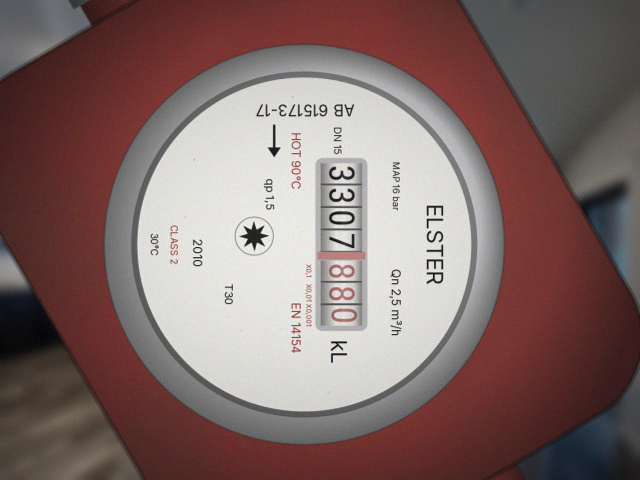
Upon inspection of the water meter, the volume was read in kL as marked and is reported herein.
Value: 3307.880 kL
